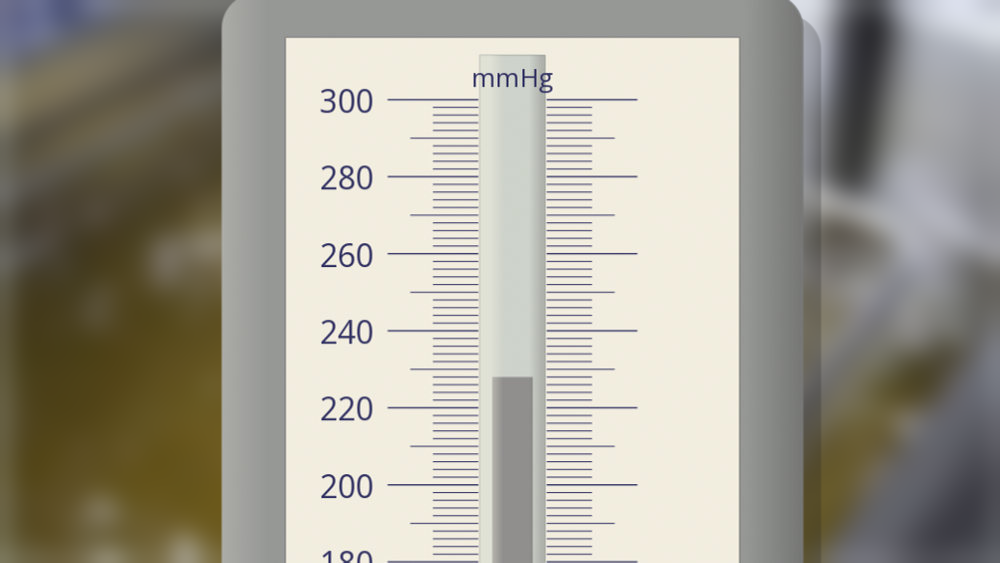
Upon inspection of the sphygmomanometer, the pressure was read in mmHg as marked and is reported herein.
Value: 228 mmHg
